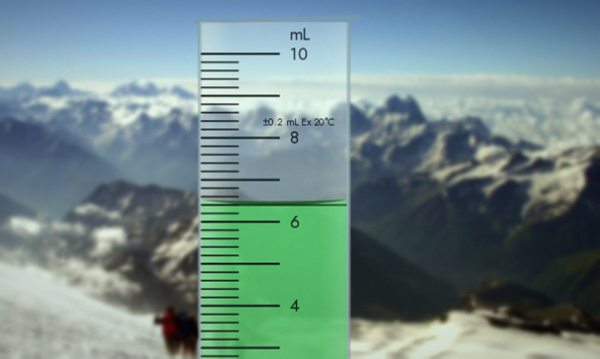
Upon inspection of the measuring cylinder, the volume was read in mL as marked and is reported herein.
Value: 6.4 mL
